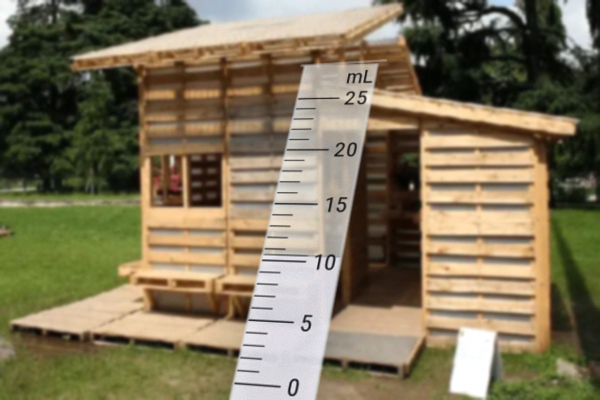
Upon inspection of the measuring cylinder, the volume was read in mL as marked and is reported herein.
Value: 10.5 mL
